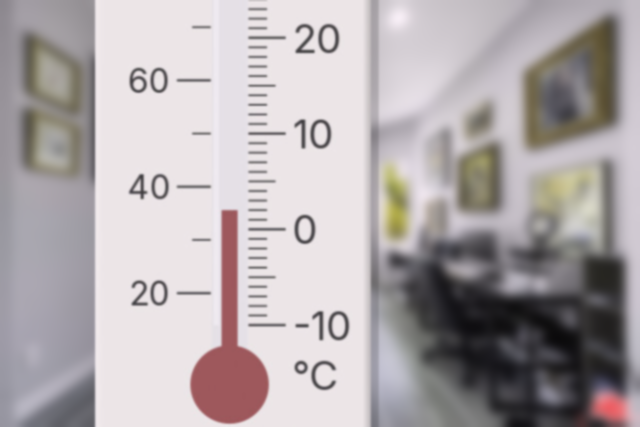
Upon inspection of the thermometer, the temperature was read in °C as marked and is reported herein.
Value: 2 °C
